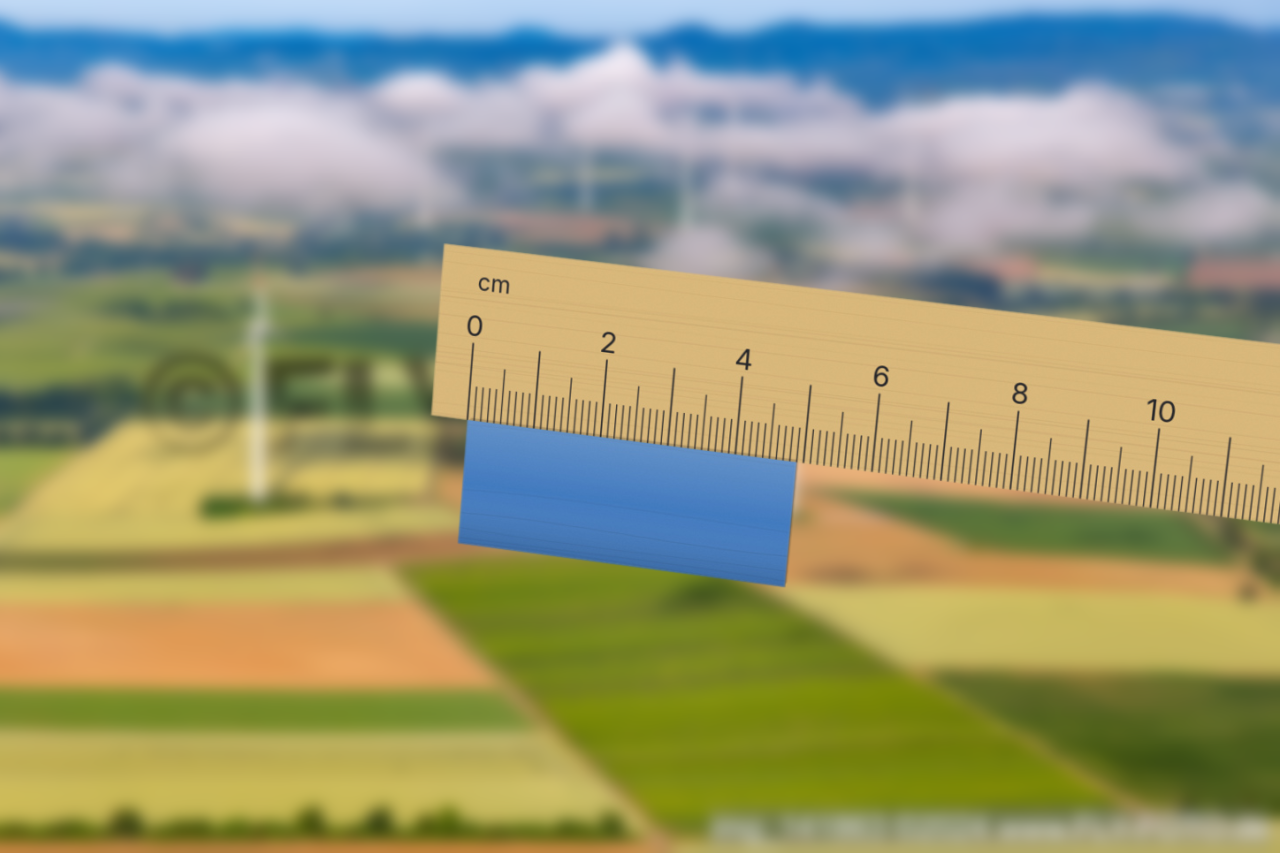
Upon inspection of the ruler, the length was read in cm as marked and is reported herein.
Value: 4.9 cm
